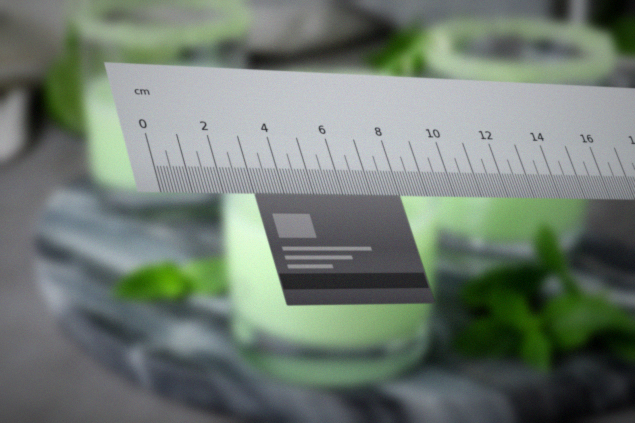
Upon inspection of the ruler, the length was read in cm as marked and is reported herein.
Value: 5 cm
